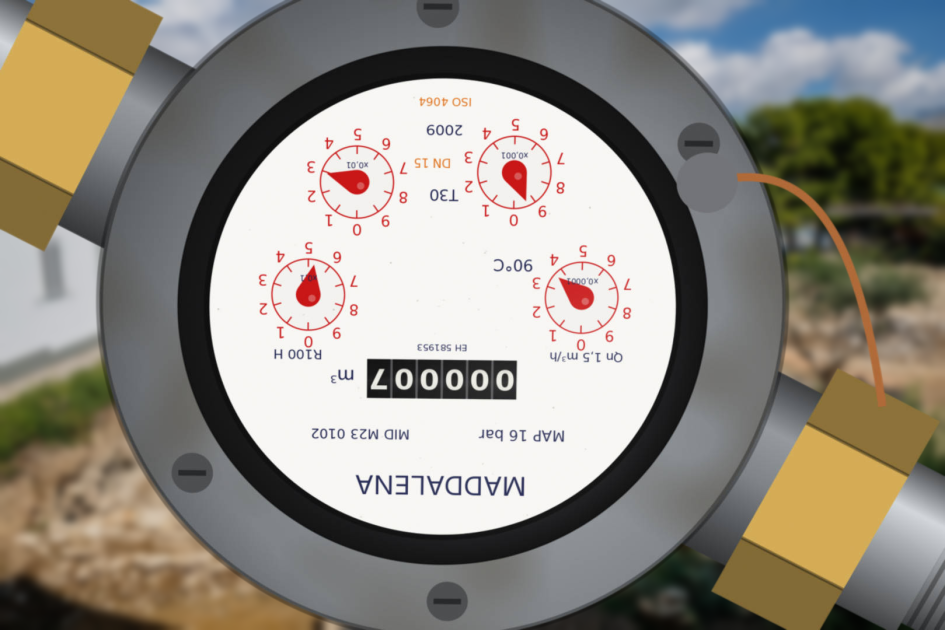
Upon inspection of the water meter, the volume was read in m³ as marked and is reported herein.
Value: 7.5293 m³
